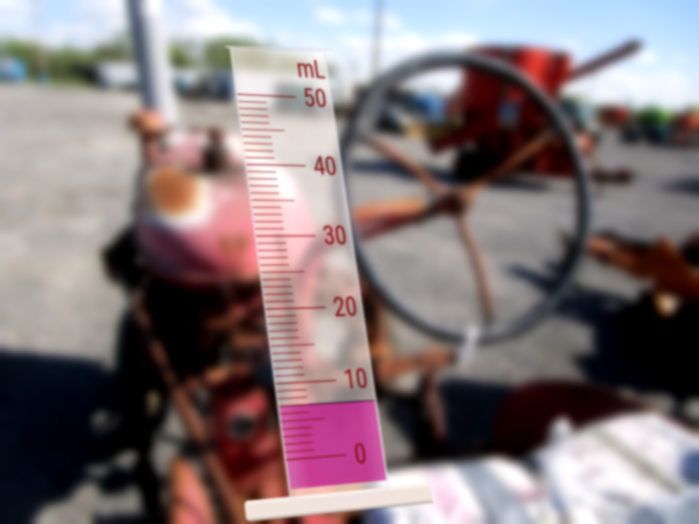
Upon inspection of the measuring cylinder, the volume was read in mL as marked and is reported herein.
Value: 7 mL
